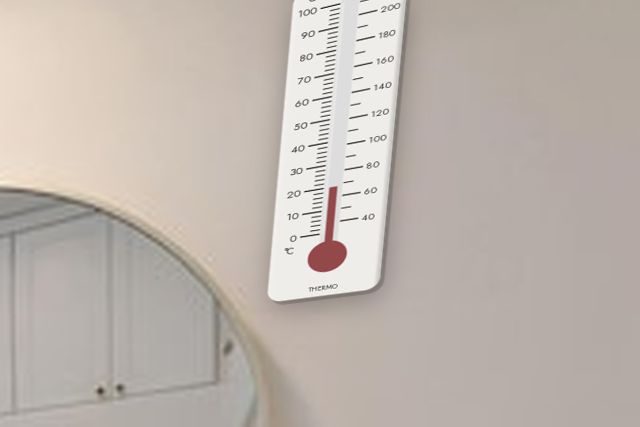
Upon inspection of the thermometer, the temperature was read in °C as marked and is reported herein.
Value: 20 °C
